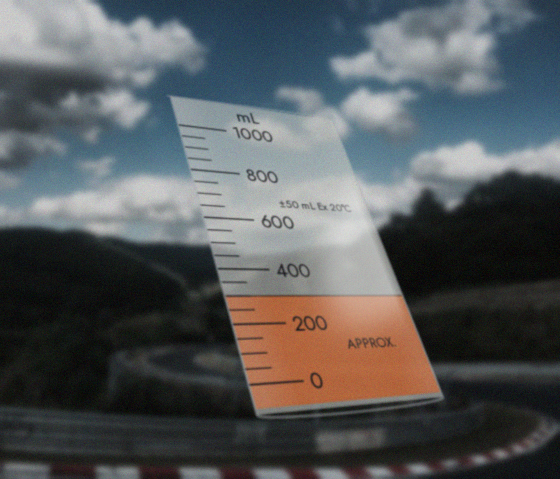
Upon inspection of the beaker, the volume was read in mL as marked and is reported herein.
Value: 300 mL
